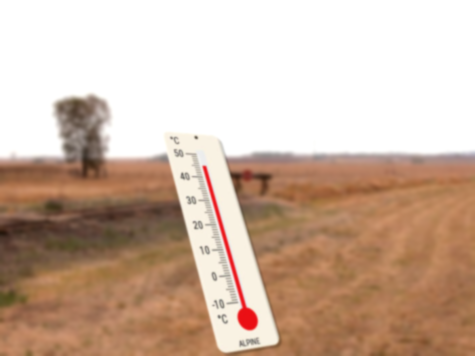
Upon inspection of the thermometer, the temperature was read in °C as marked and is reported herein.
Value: 45 °C
